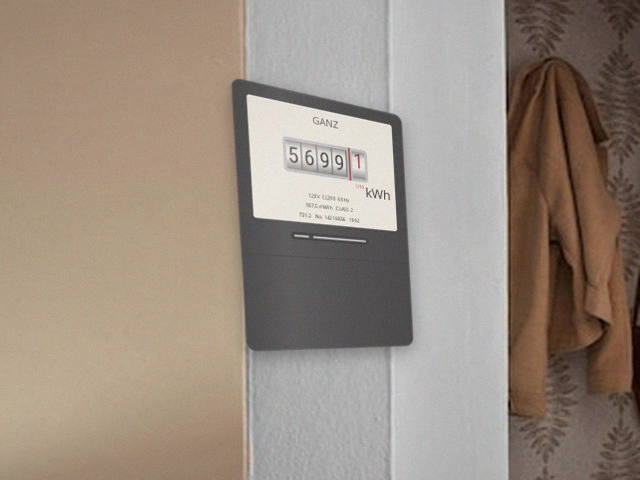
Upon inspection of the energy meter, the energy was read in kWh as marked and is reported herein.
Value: 5699.1 kWh
